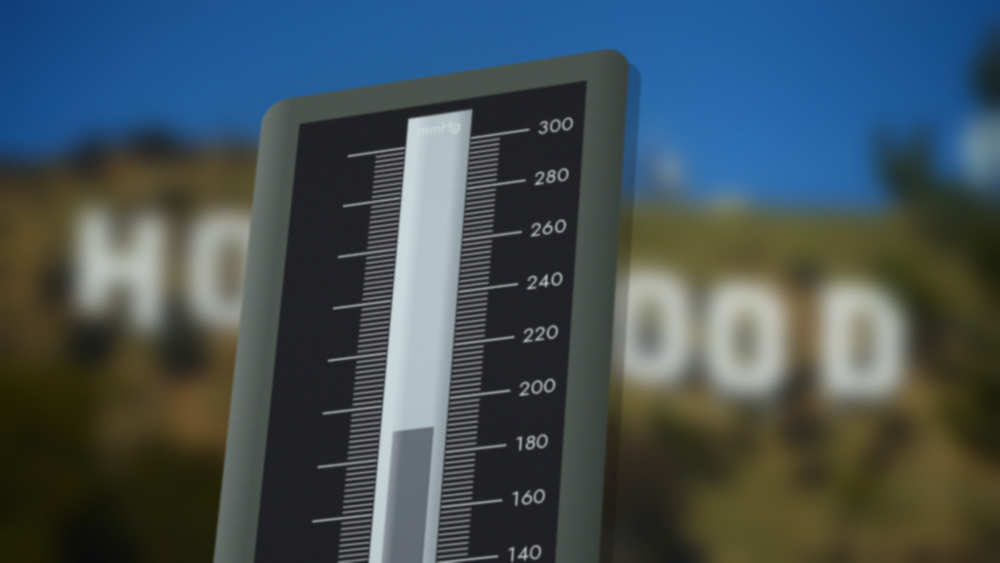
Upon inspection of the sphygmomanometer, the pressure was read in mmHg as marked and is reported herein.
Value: 190 mmHg
